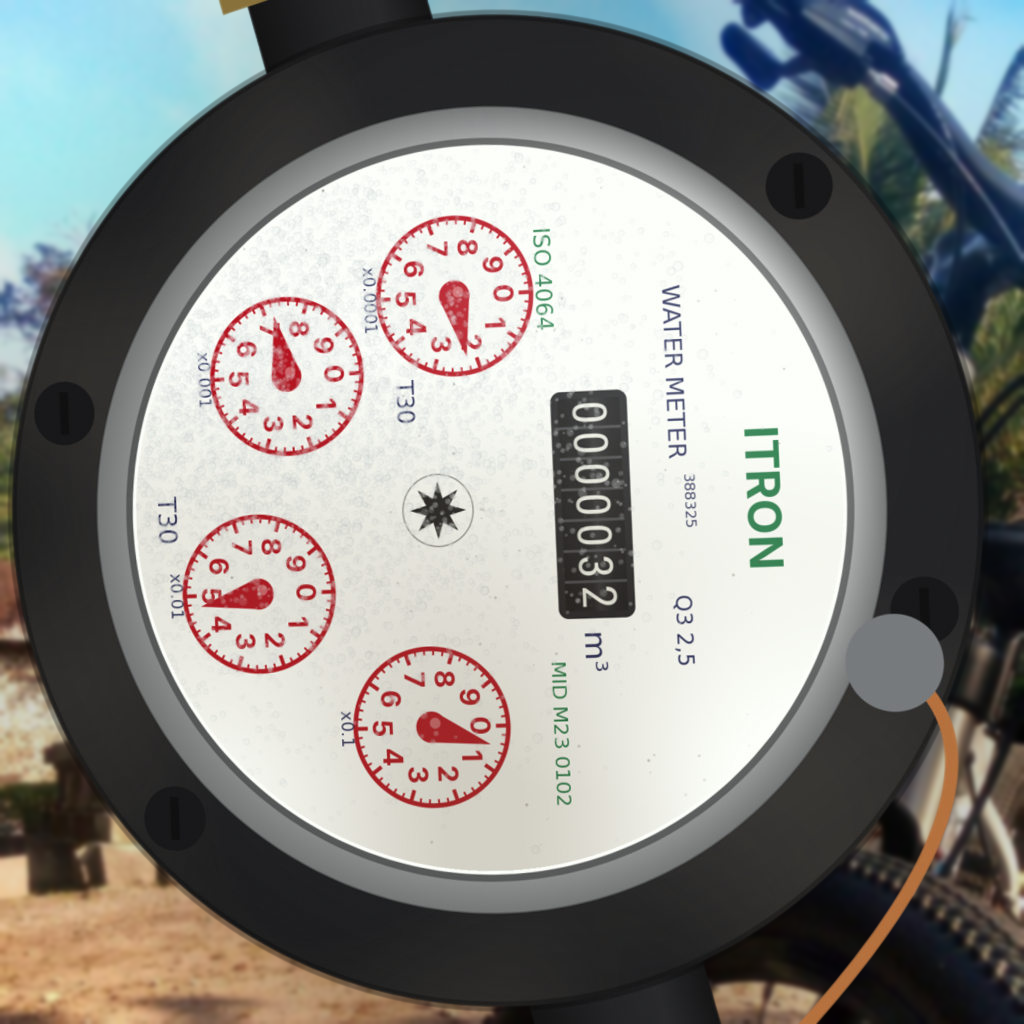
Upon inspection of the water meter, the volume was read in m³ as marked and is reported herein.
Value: 32.0472 m³
